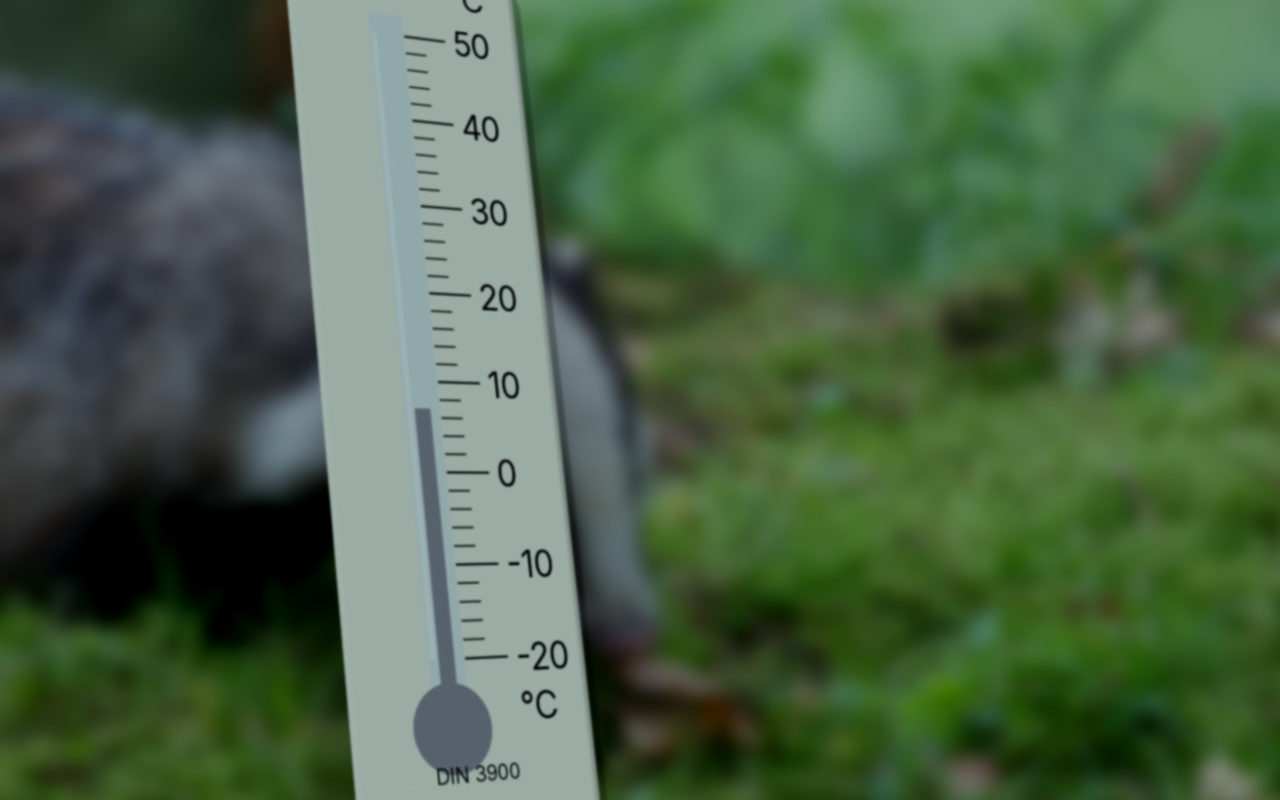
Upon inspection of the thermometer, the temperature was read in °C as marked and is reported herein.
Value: 7 °C
